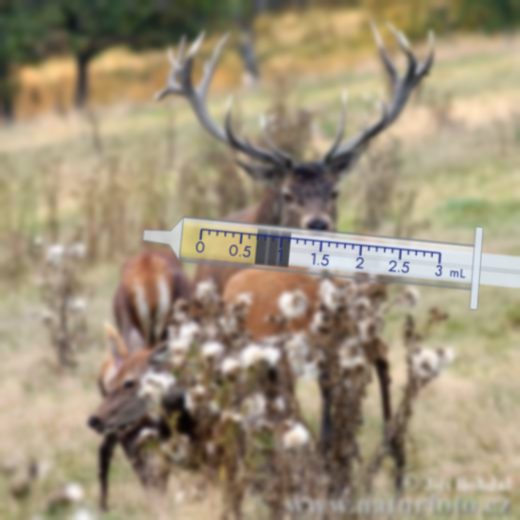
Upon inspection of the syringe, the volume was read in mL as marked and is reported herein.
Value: 0.7 mL
